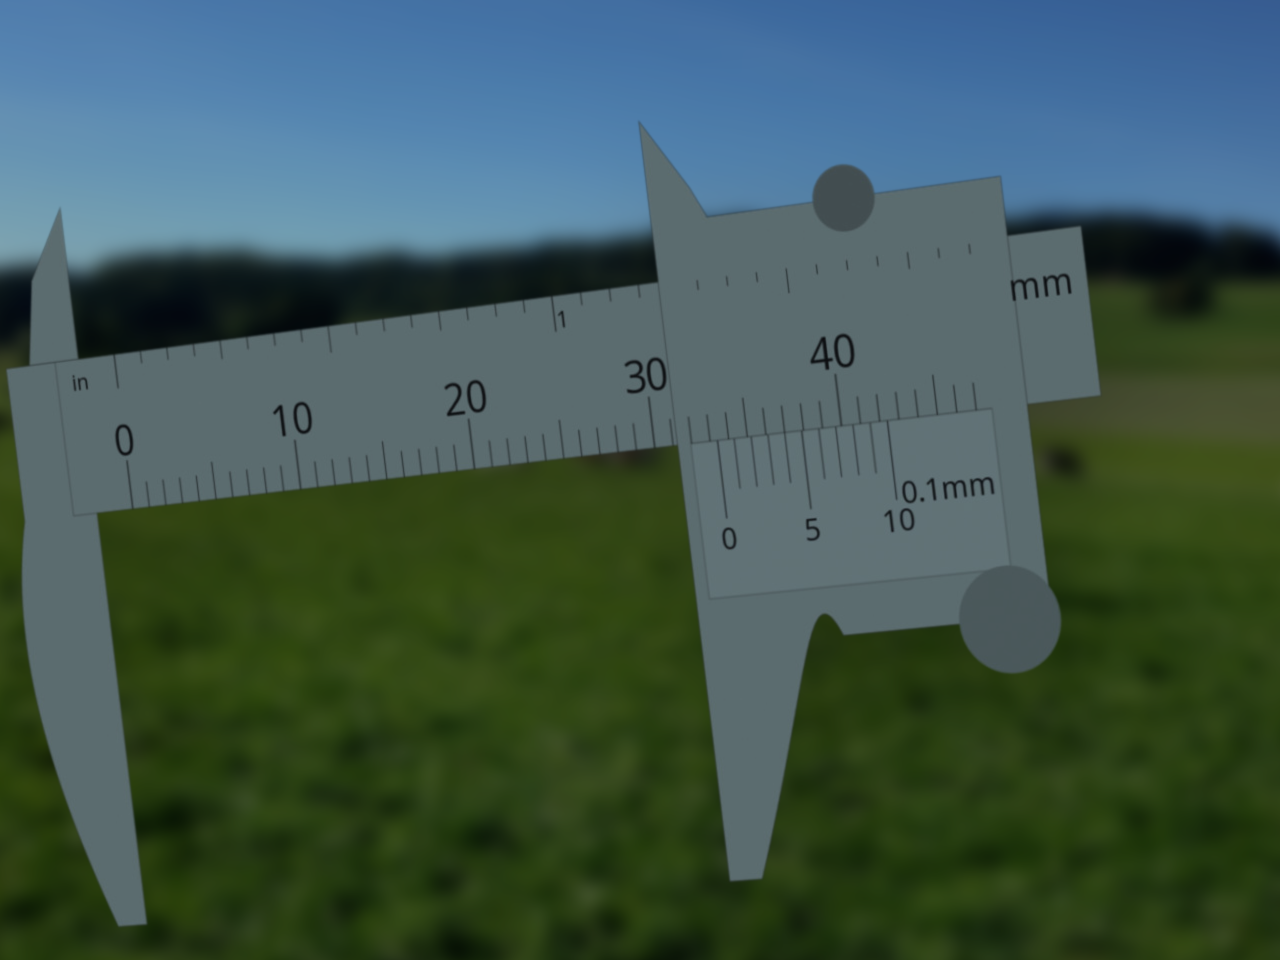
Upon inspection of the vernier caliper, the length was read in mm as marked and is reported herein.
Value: 33.4 mm
